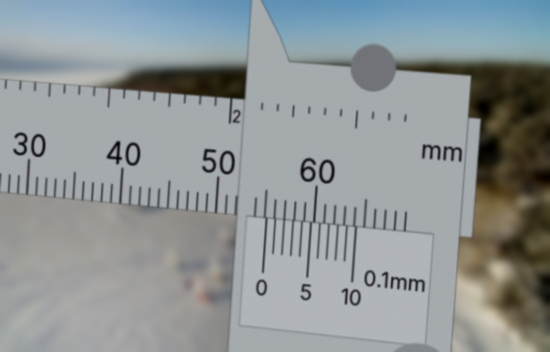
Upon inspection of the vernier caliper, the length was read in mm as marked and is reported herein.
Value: 55.2 mm
